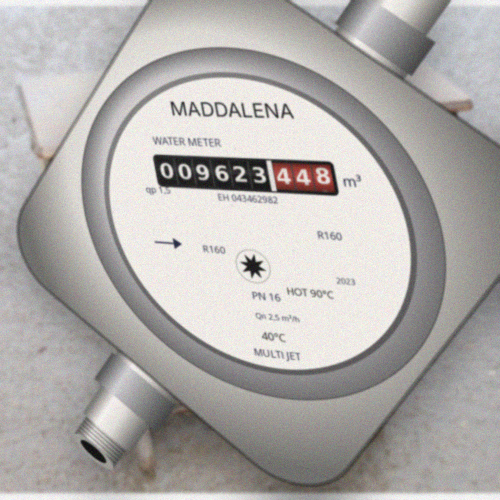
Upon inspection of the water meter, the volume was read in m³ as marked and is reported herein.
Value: 9623.448 m³
